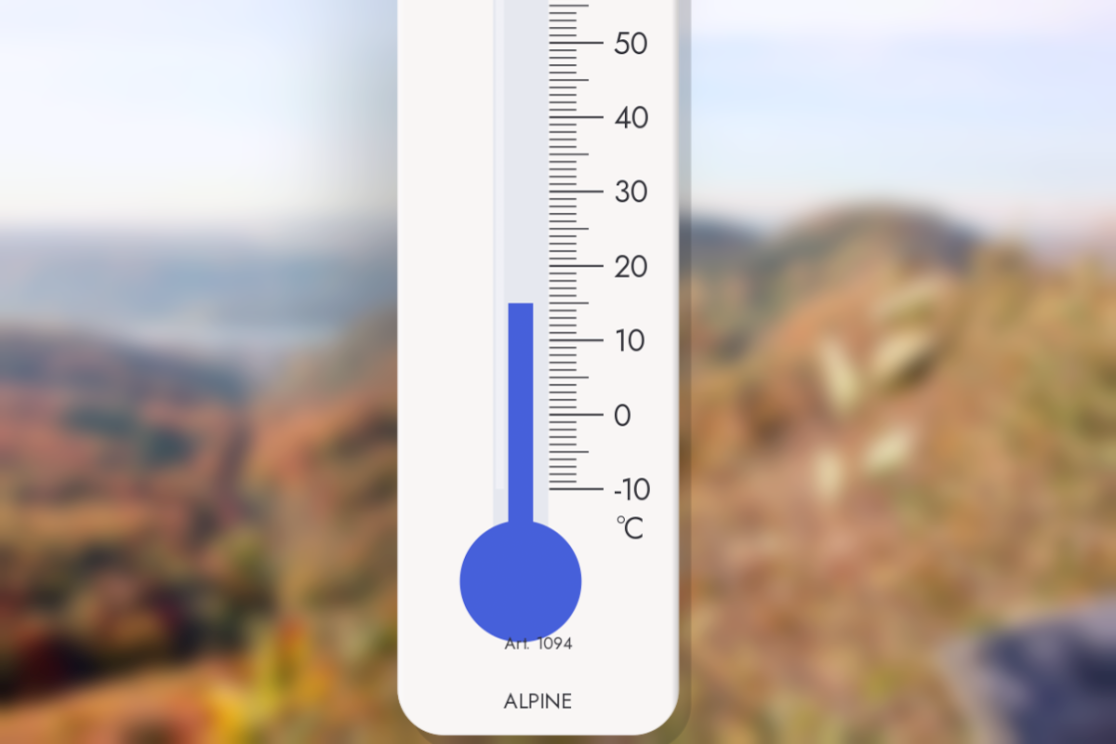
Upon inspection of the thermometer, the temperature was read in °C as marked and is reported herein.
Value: 15 °C
